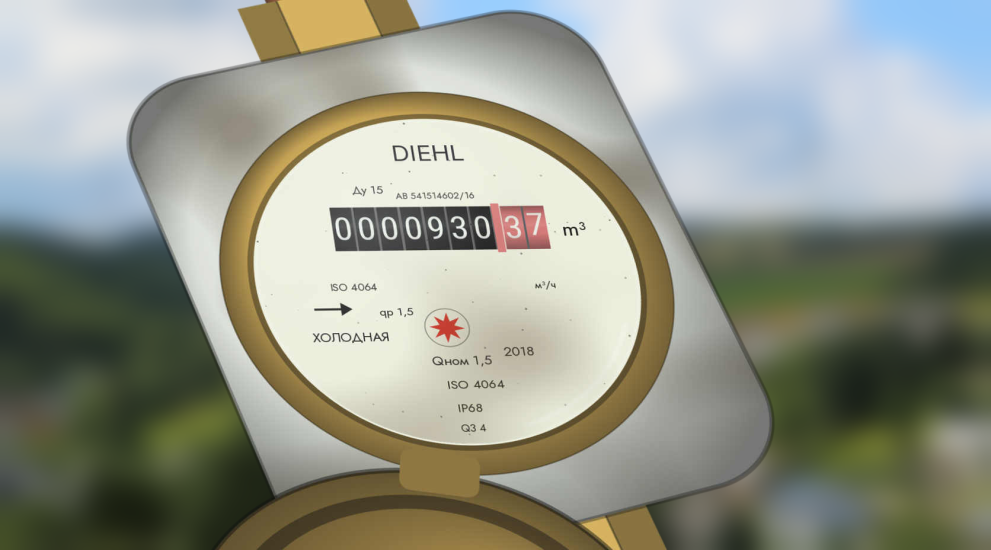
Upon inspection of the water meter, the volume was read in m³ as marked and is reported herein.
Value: 930.37 m³
